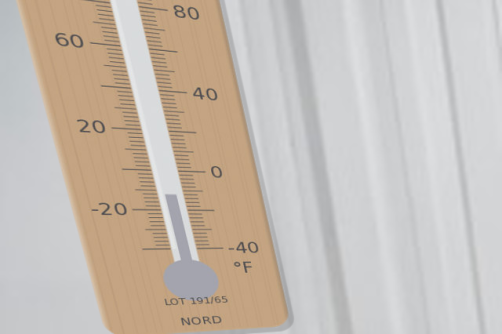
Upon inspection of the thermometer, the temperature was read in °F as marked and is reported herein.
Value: -12 °F
